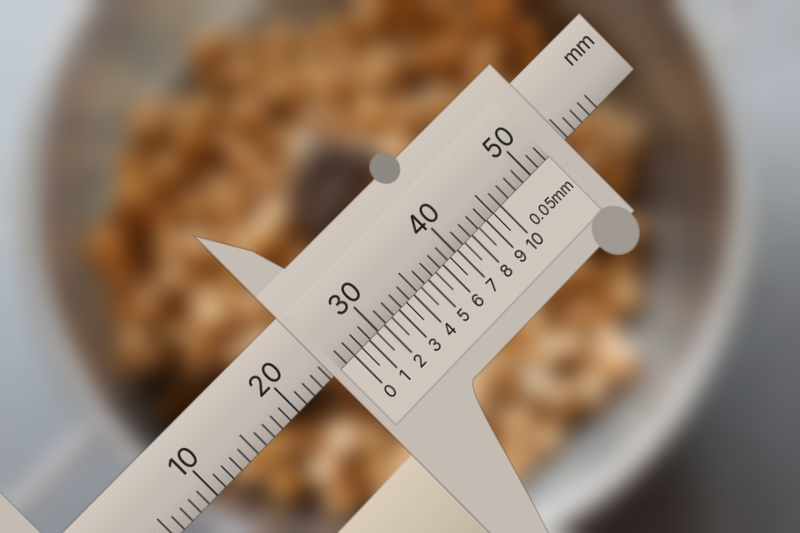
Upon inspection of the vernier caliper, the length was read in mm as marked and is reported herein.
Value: 27.0 mm
